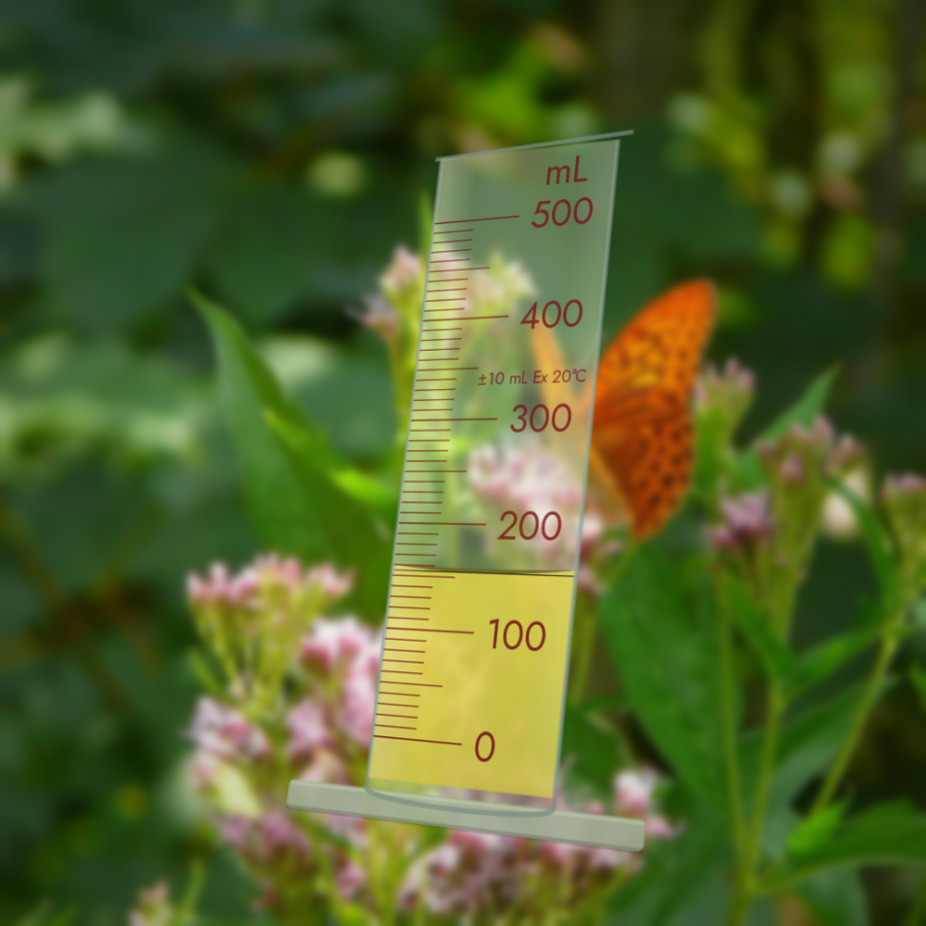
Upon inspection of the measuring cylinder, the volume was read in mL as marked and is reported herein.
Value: 155 mL
